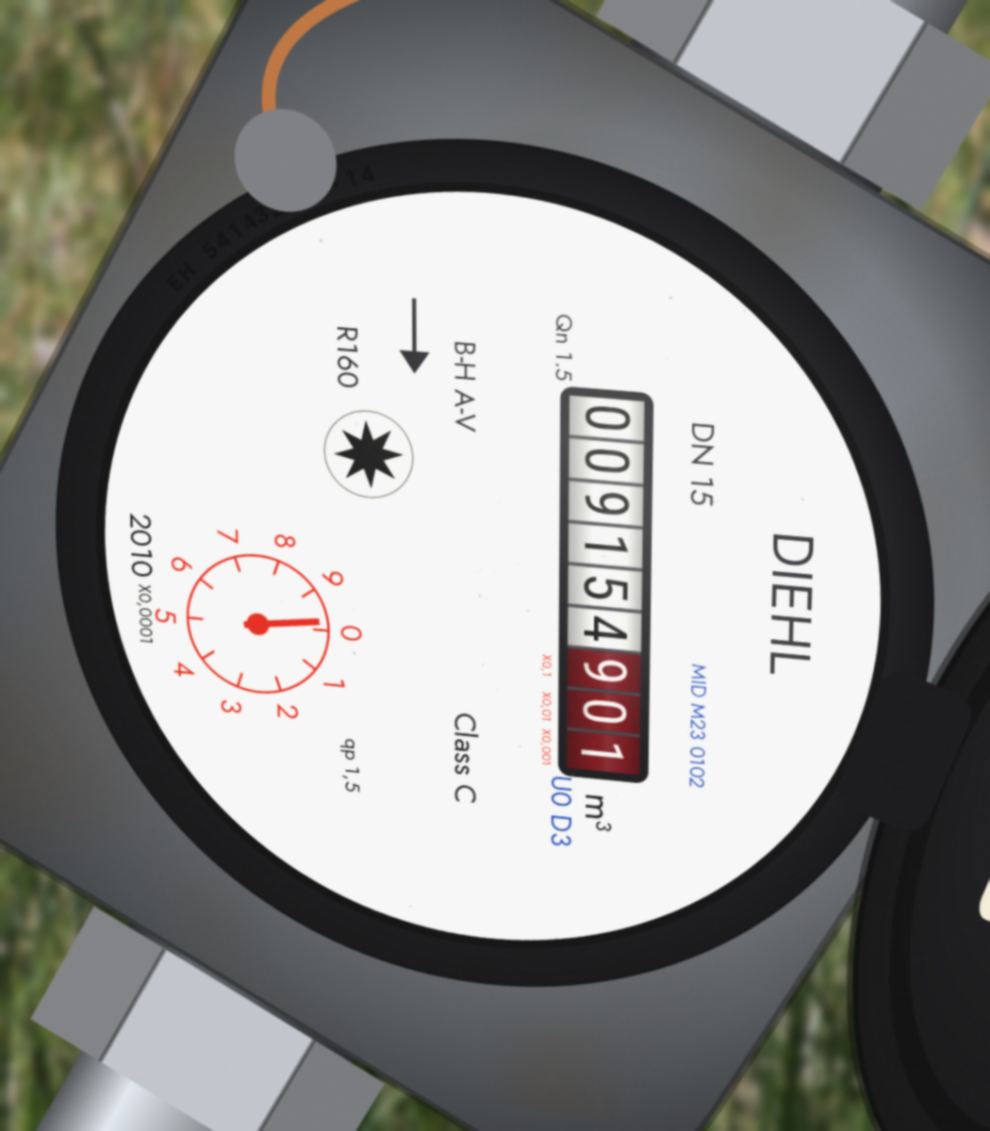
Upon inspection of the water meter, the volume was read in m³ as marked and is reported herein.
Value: 9154.9009 m³
